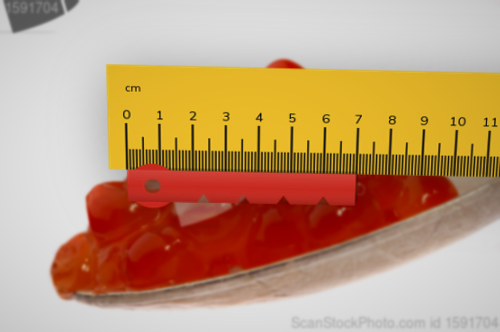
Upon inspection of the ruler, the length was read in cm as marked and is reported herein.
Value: 7 cm
